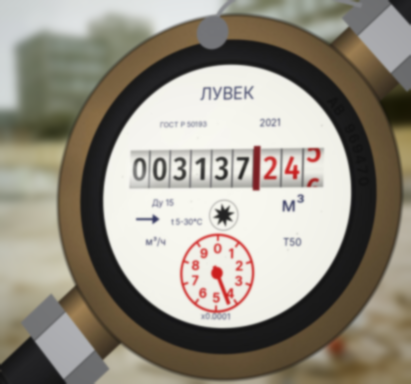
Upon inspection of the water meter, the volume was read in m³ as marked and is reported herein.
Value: 3137.2454 m³
